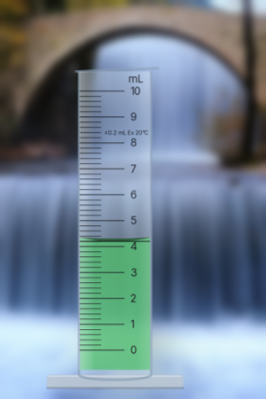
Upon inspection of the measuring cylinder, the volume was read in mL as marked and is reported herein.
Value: 4.2 mL
